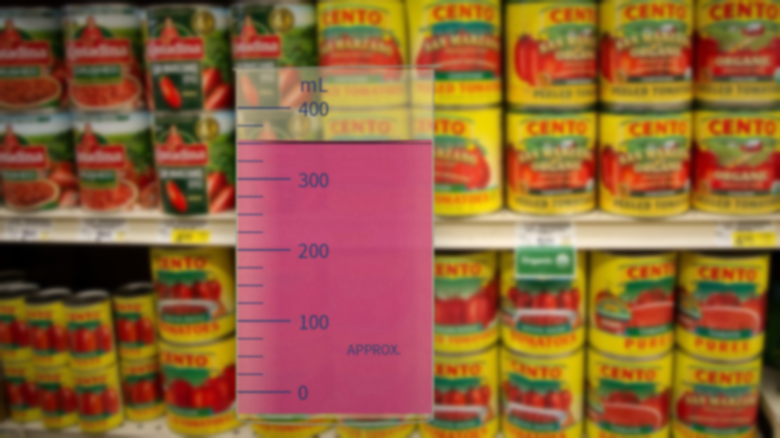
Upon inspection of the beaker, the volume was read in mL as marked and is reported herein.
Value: 350 mL
